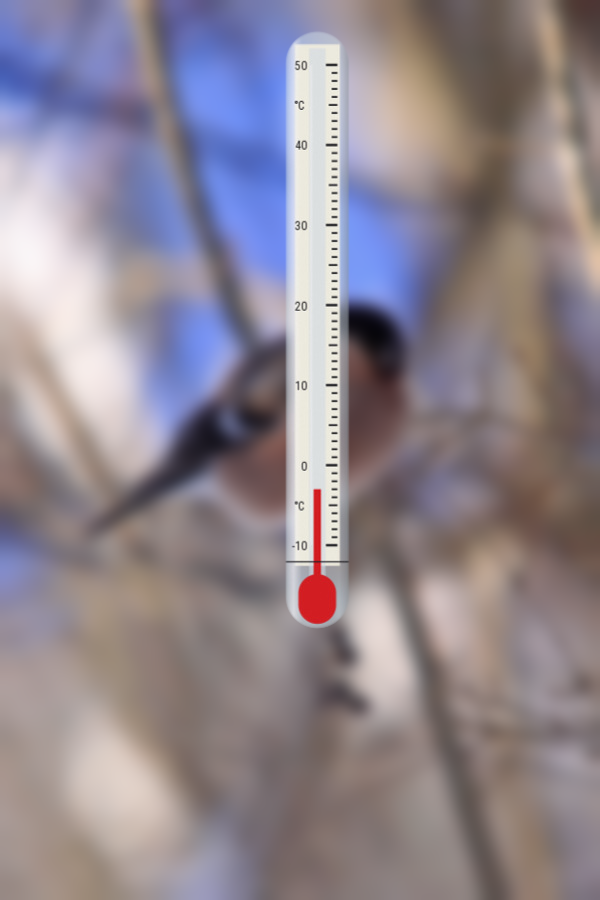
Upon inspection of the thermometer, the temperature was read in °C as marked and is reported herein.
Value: -3 °C
